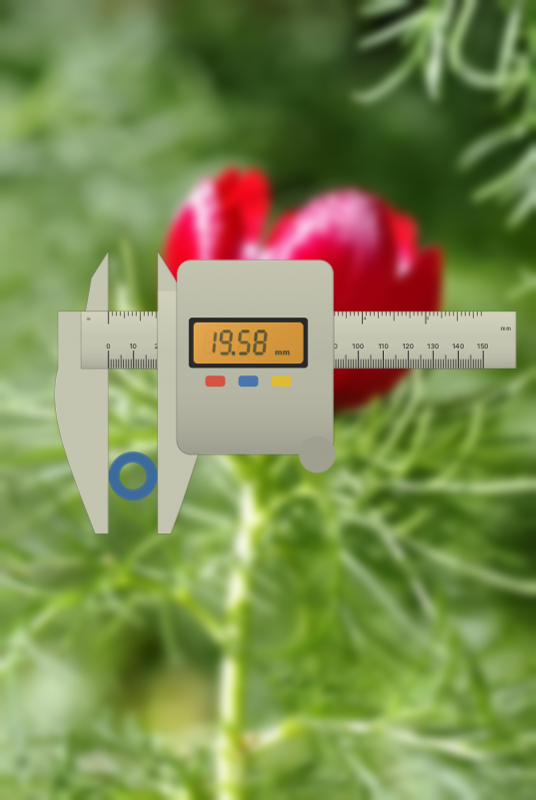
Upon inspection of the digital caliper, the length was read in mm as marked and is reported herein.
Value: 19.58 mm
